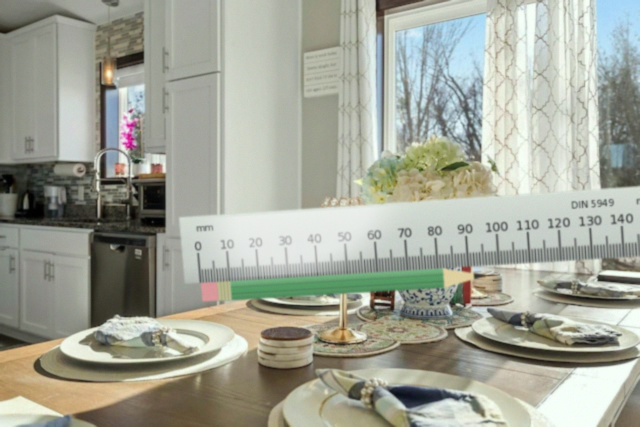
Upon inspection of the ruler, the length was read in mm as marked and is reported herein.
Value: 95 mm
